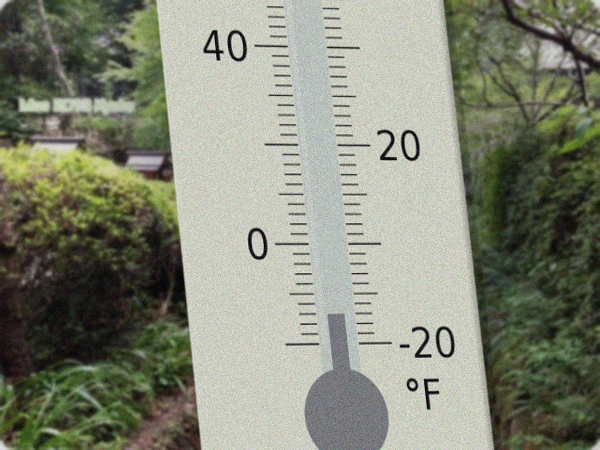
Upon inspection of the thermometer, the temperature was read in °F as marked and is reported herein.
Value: -14 °F
